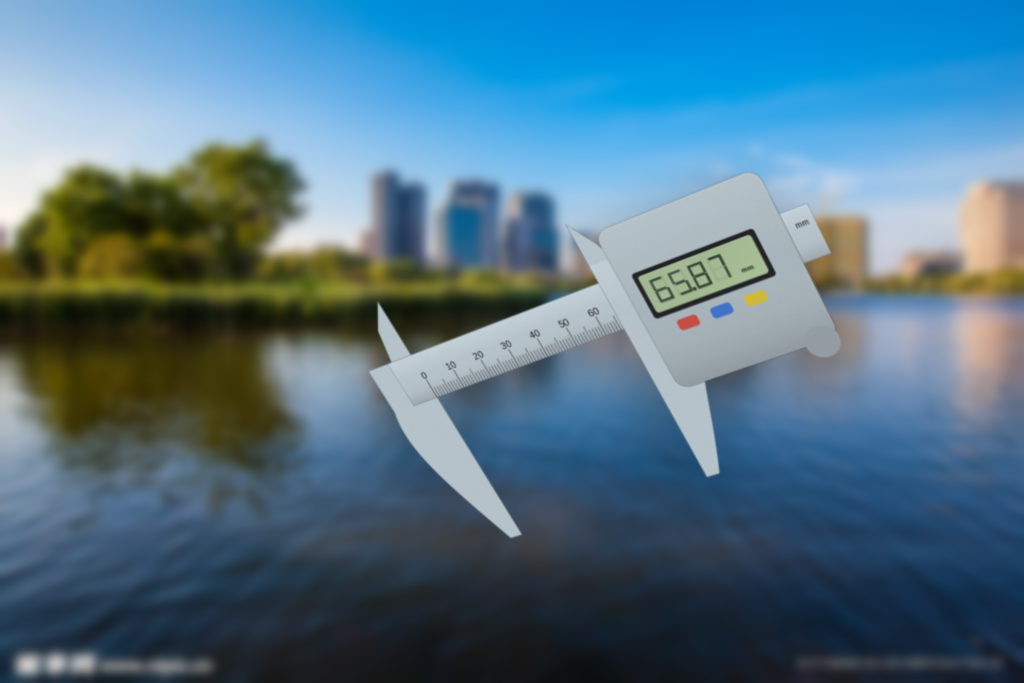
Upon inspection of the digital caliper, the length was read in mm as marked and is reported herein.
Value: 65.87 mm
